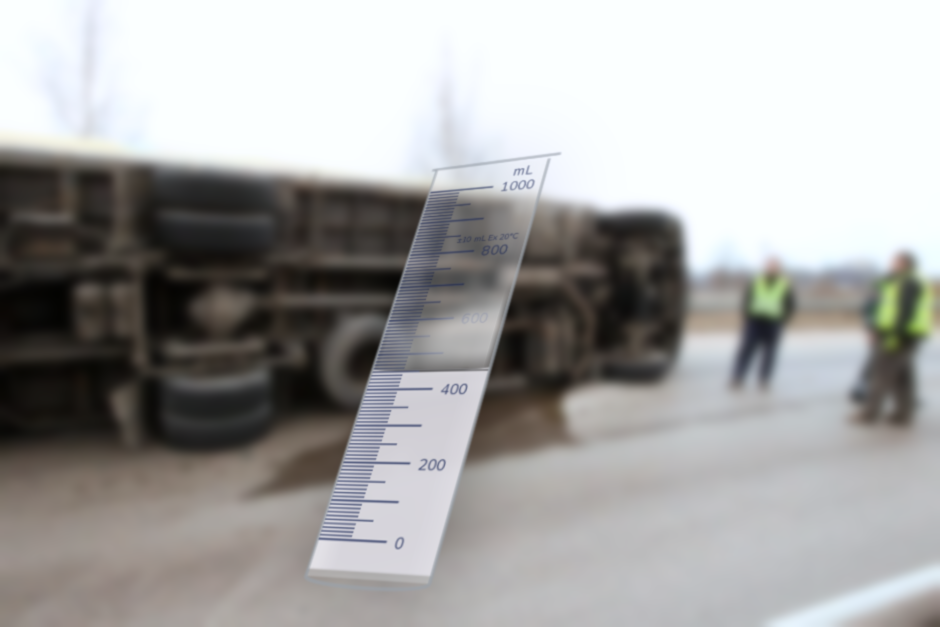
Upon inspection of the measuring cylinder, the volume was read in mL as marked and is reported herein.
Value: 450 mL
